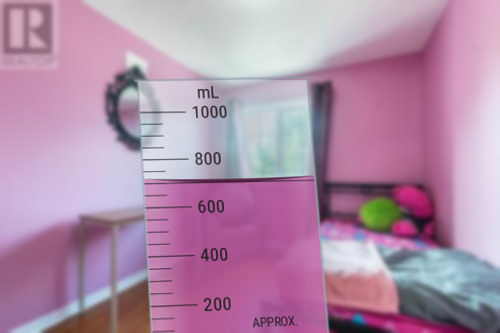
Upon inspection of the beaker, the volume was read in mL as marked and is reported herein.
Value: 700 mL
